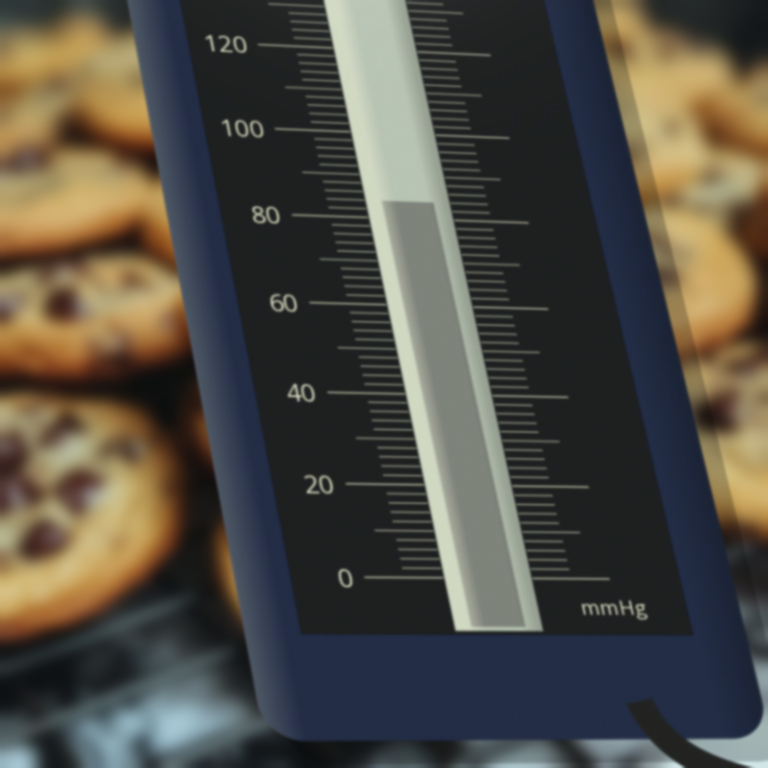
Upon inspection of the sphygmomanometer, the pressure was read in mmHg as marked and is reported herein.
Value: 84 mmHg
